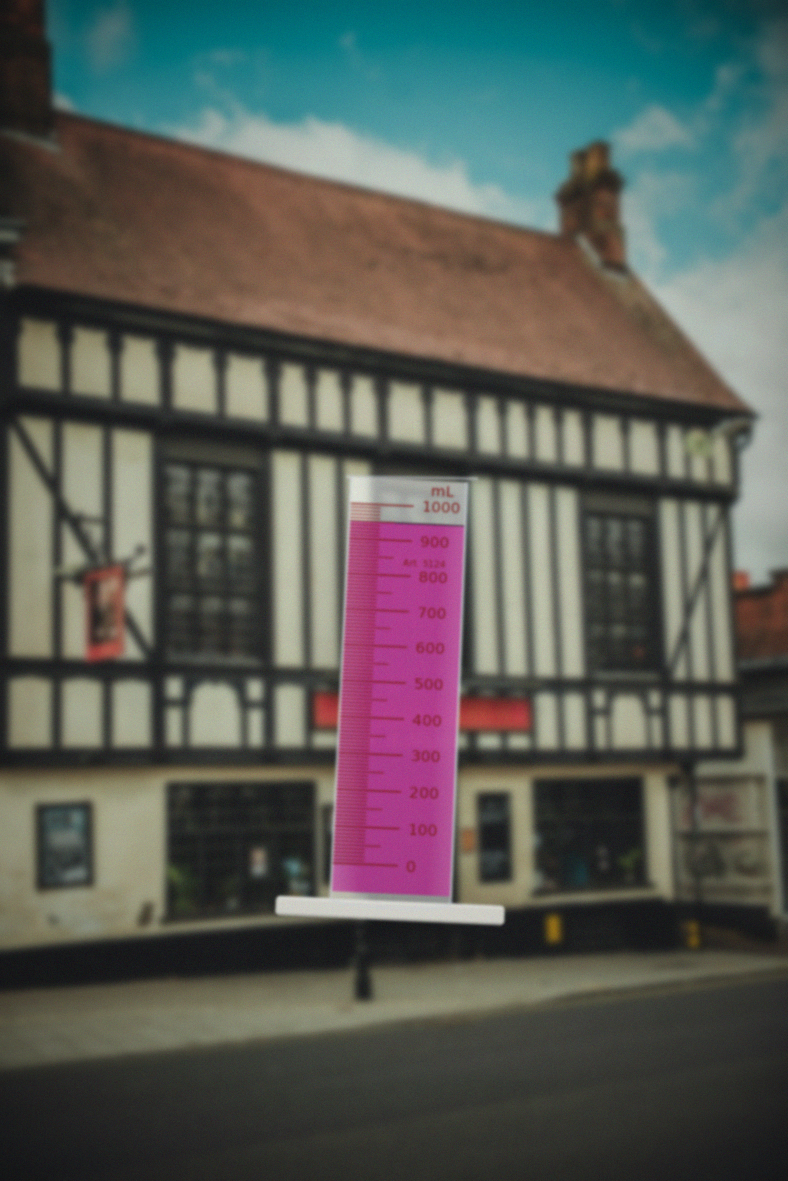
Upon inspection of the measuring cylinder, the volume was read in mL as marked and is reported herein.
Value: 950 mL
